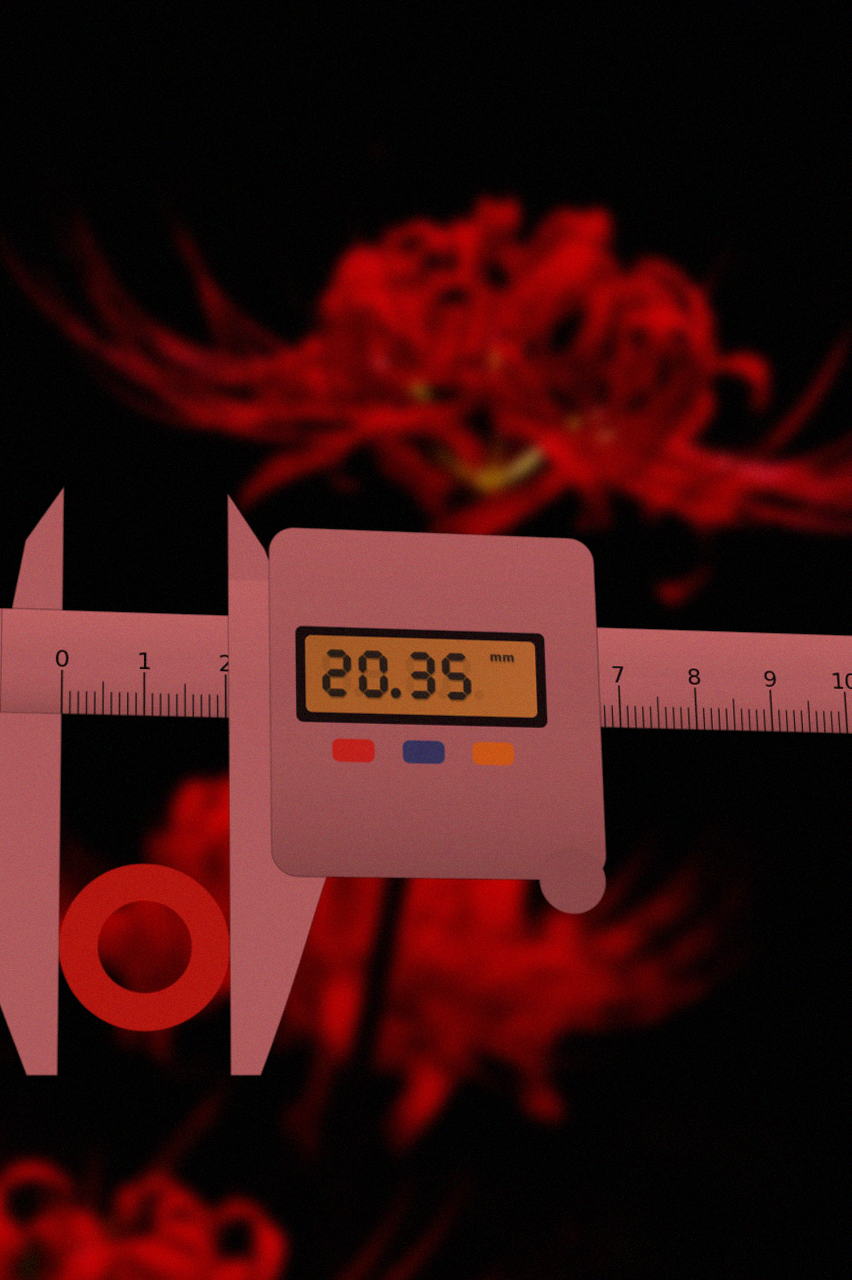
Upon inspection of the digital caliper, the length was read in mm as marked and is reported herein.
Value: 20.35 mm
